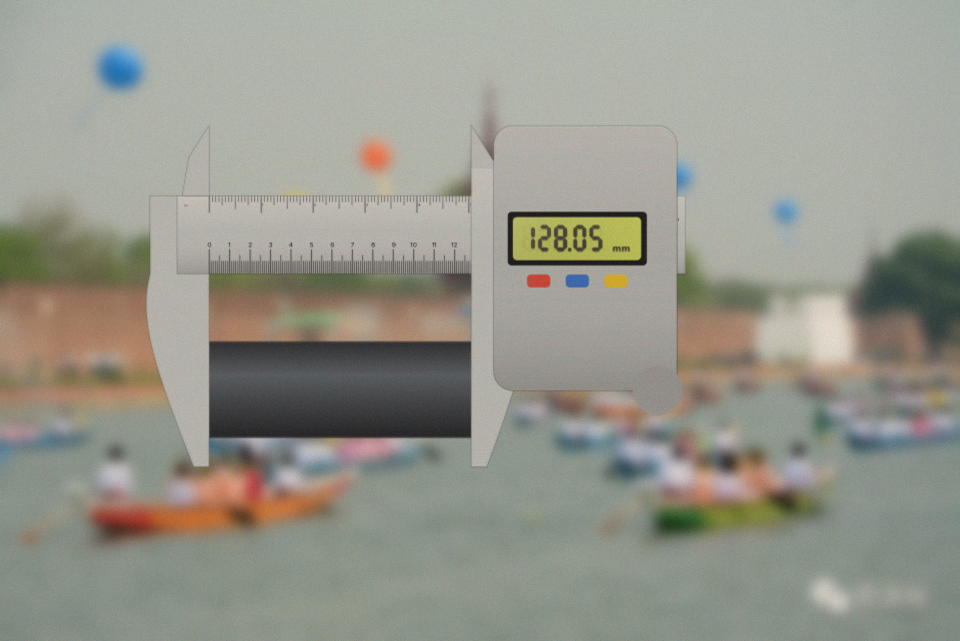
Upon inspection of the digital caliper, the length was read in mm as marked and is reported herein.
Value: 128.05 mm
